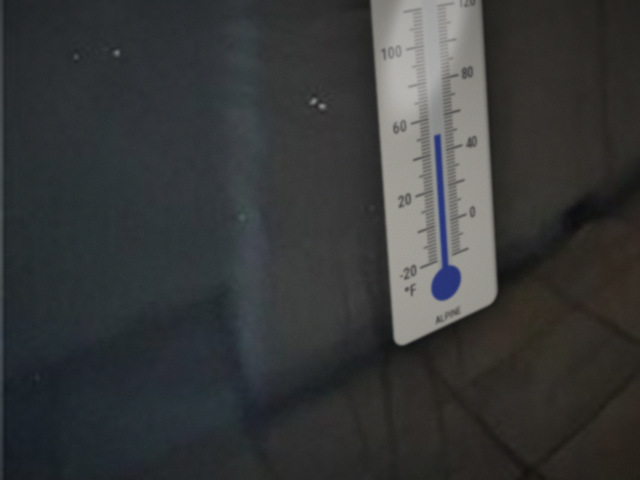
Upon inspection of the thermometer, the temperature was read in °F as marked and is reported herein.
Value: 50 °F
